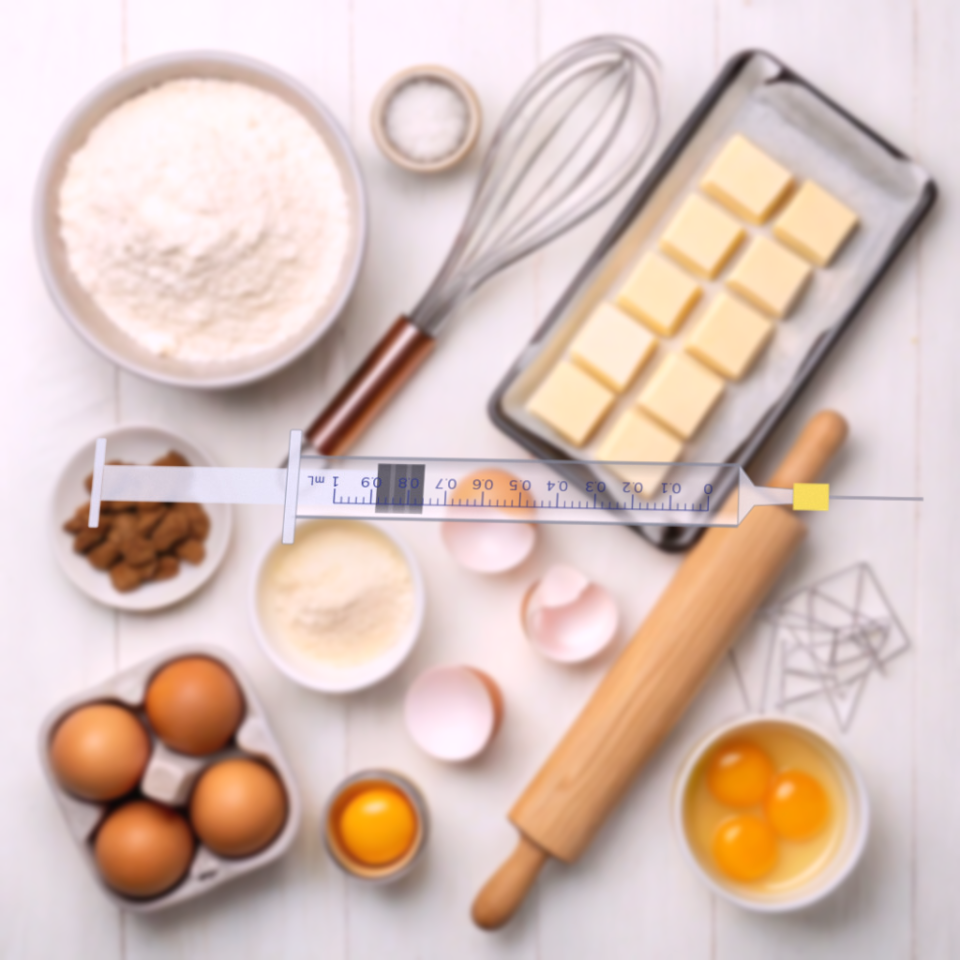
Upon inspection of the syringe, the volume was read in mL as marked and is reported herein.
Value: 0.76 mL
